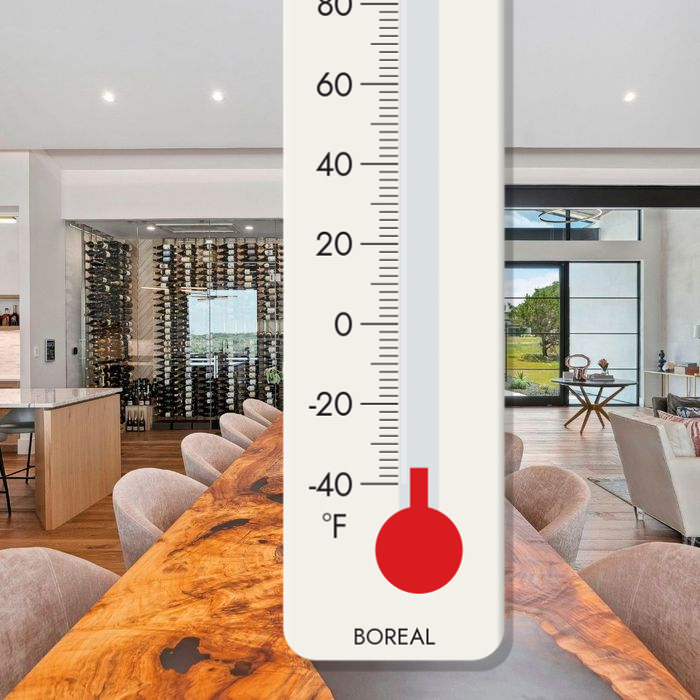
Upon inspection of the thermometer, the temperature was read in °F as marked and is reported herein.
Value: -36 °F
